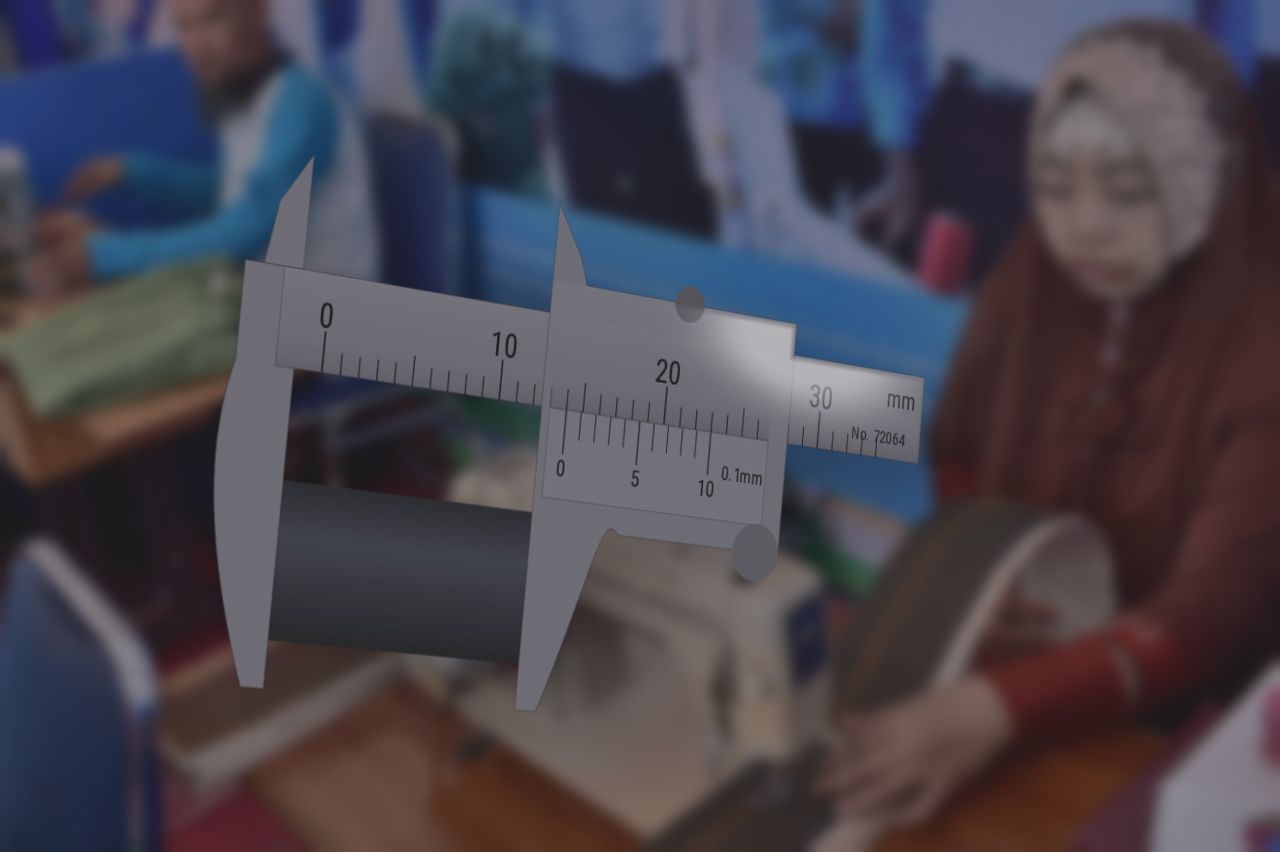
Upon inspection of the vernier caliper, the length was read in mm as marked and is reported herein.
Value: 14.0 mm
